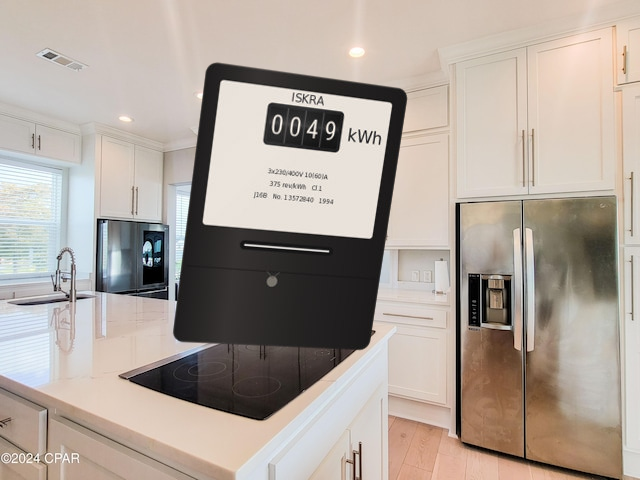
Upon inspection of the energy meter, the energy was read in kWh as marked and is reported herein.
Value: 49 kWh
